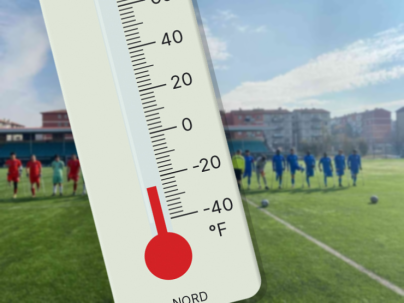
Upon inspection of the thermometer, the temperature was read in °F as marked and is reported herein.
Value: -24 °F
